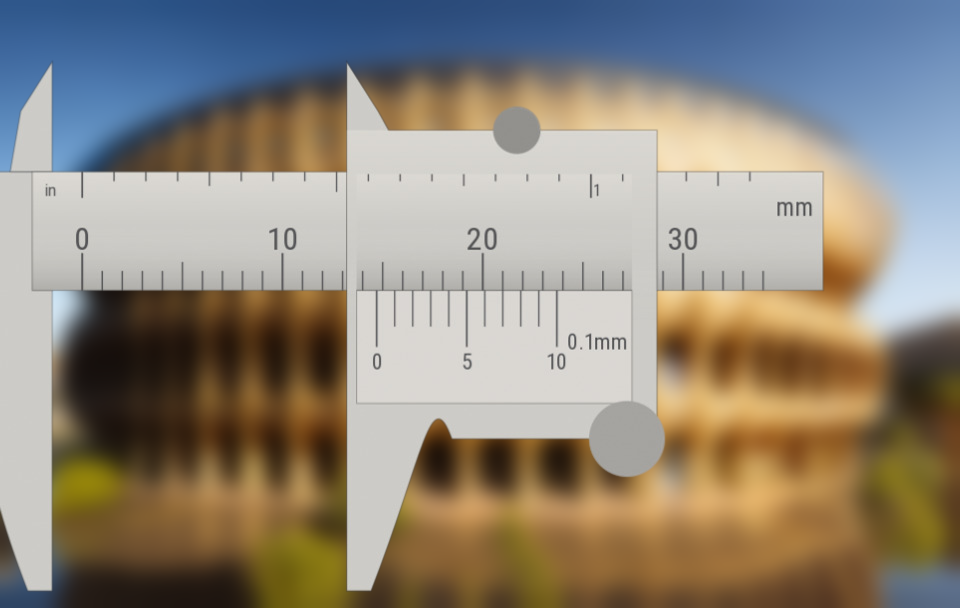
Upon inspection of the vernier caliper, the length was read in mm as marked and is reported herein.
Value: 14.7 mm
